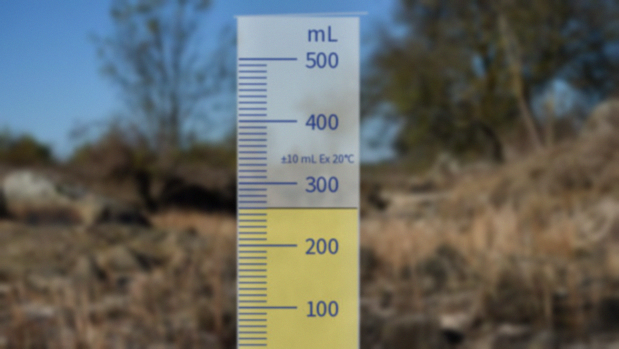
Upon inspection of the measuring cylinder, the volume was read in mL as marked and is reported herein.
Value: 260 mL
